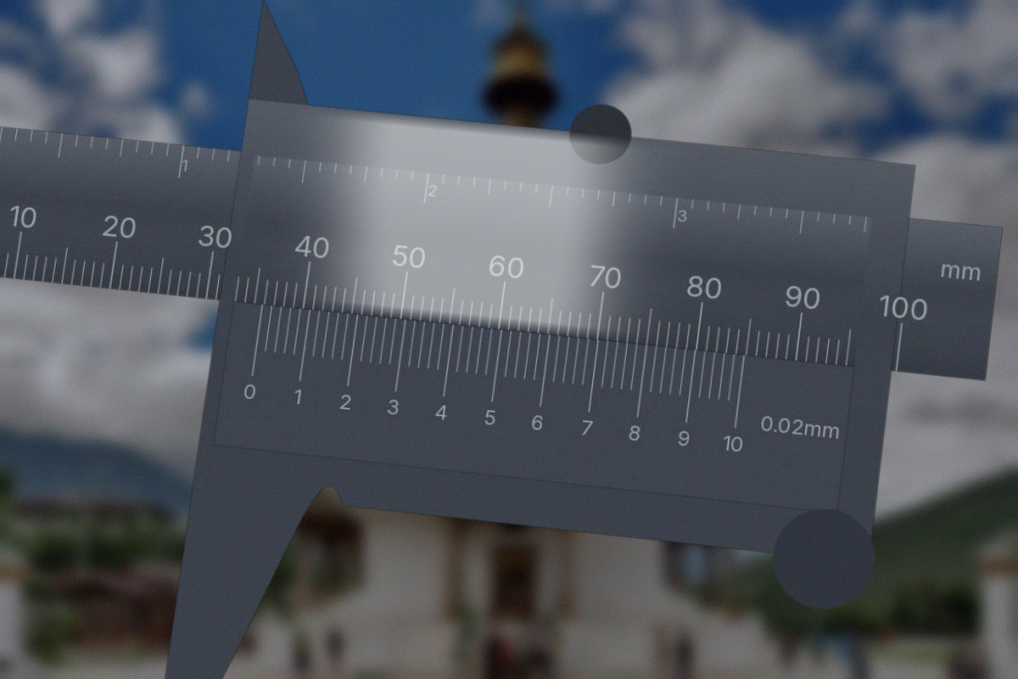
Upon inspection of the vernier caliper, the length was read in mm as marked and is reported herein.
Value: 35.8 mm
